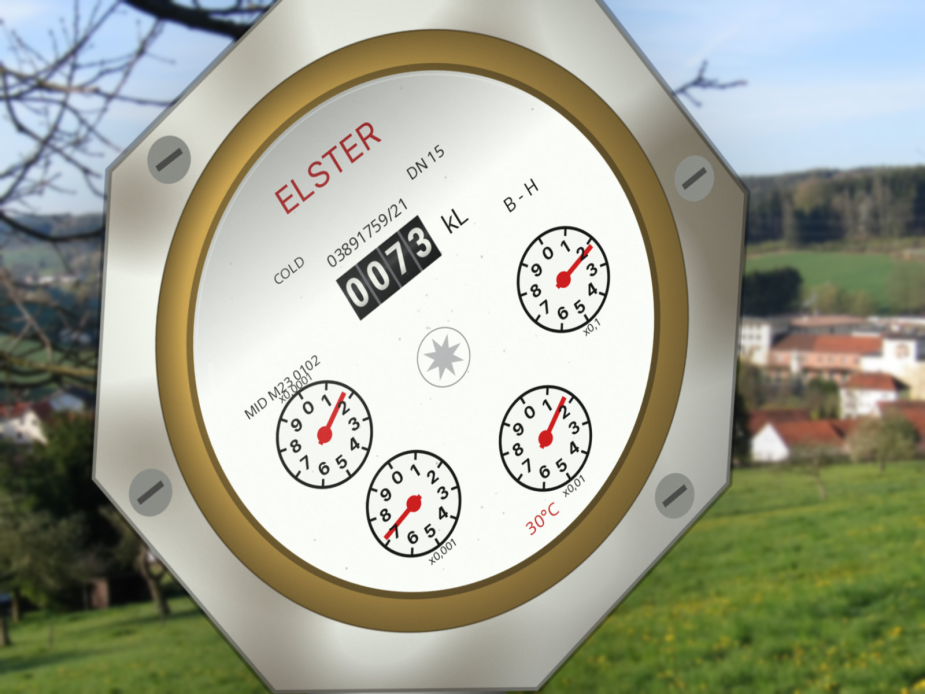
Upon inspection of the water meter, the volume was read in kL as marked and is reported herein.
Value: 73.2171 kL
